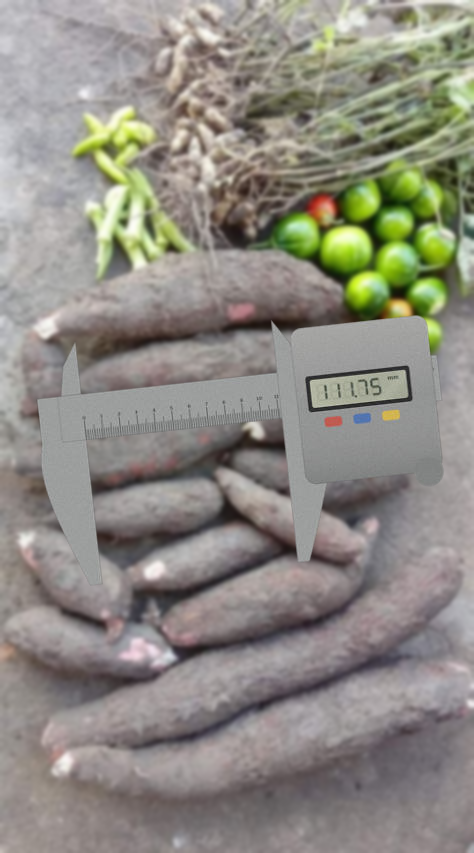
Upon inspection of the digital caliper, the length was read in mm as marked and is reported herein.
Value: 111.75 mm
